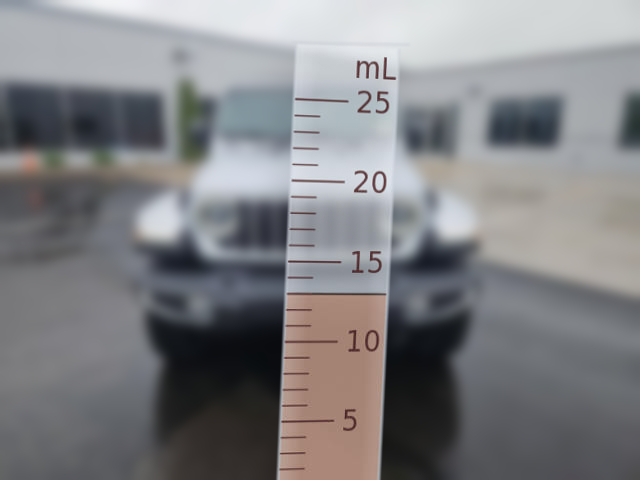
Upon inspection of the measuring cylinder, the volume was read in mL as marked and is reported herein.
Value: 13 mL
